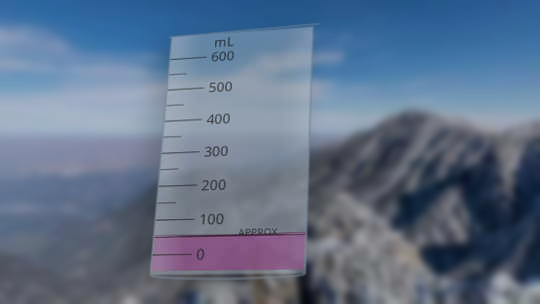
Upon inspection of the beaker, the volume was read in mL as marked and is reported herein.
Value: 50 mL
